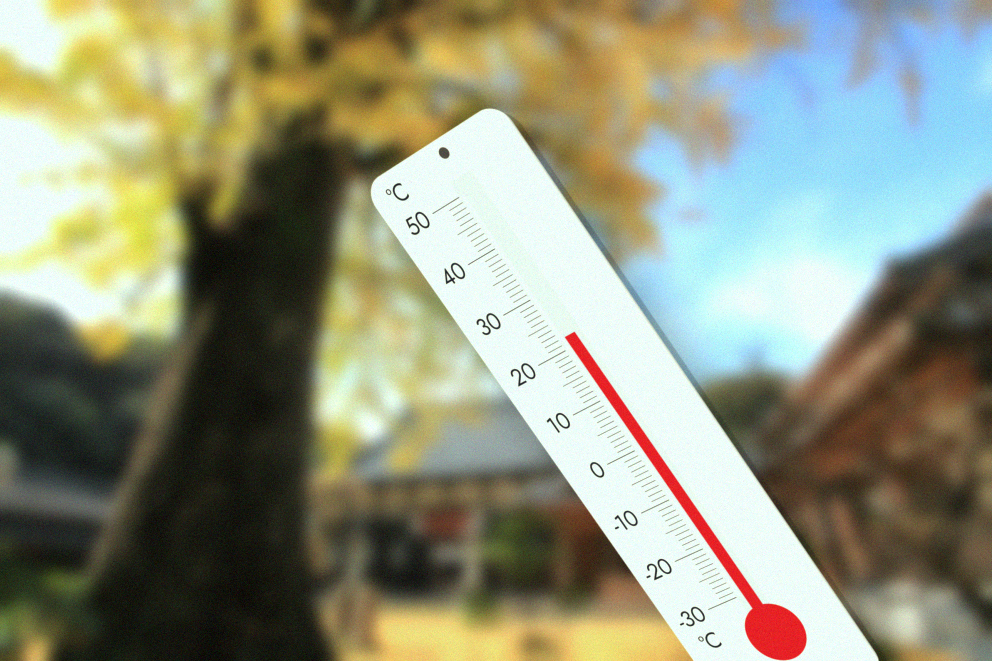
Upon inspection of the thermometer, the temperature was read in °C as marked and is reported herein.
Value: 22 °C
